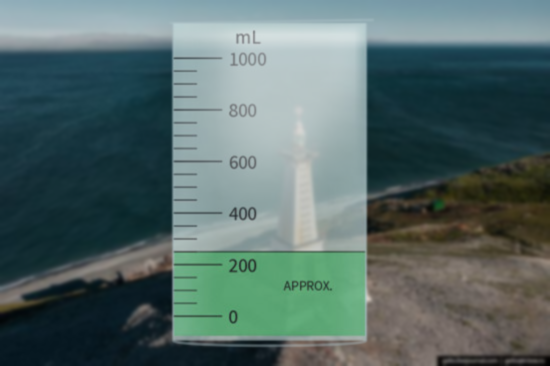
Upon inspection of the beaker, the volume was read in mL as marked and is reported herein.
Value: 250 mL
